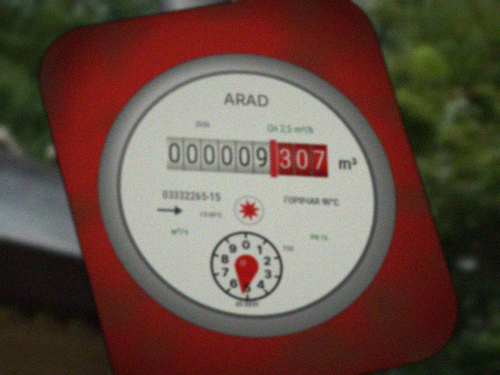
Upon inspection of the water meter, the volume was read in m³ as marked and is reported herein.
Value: 9.3075 m³
